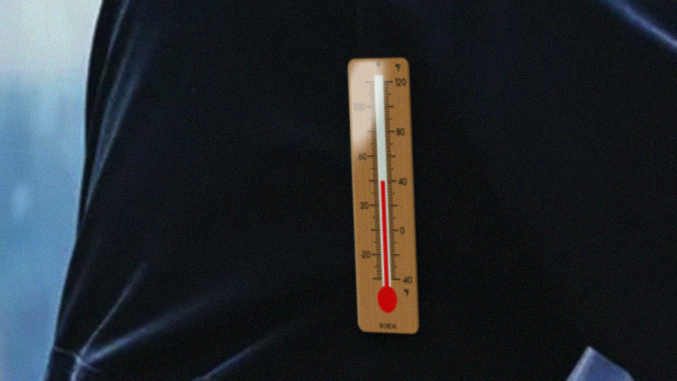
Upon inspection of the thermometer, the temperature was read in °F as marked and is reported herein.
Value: 40 °F
